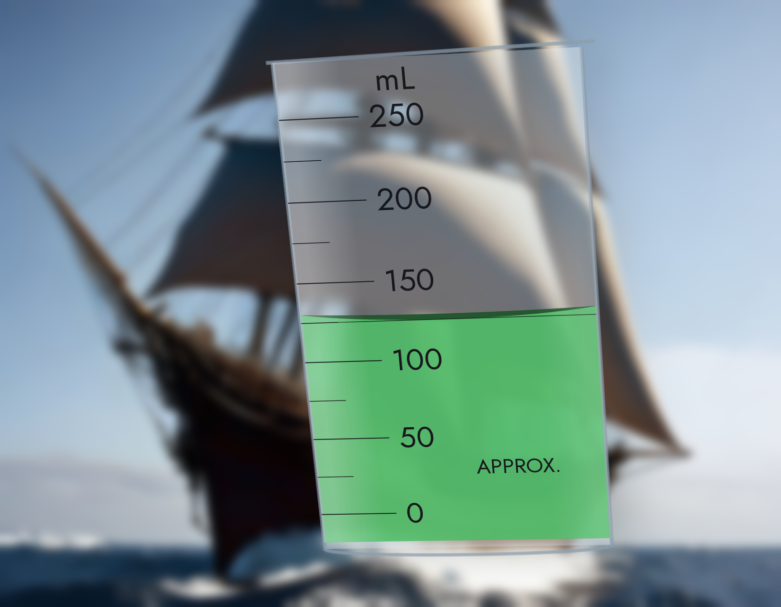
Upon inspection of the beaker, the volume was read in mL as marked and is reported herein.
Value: 125 mL
